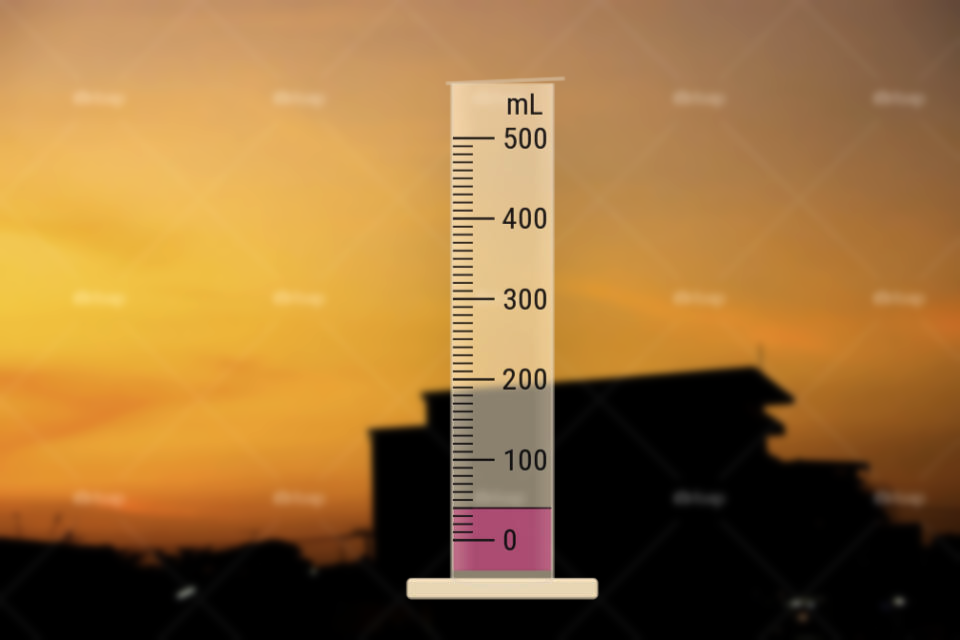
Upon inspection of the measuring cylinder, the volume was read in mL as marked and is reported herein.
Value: 40 mL
